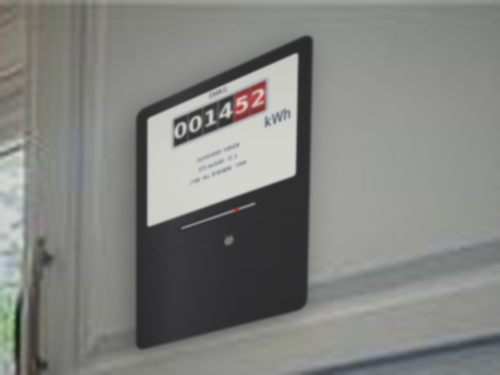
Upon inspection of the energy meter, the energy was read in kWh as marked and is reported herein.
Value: 14.52 kWh
